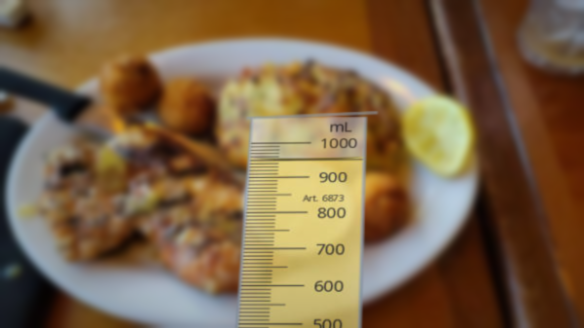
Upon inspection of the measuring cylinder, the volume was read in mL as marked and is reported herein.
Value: 950 mL
